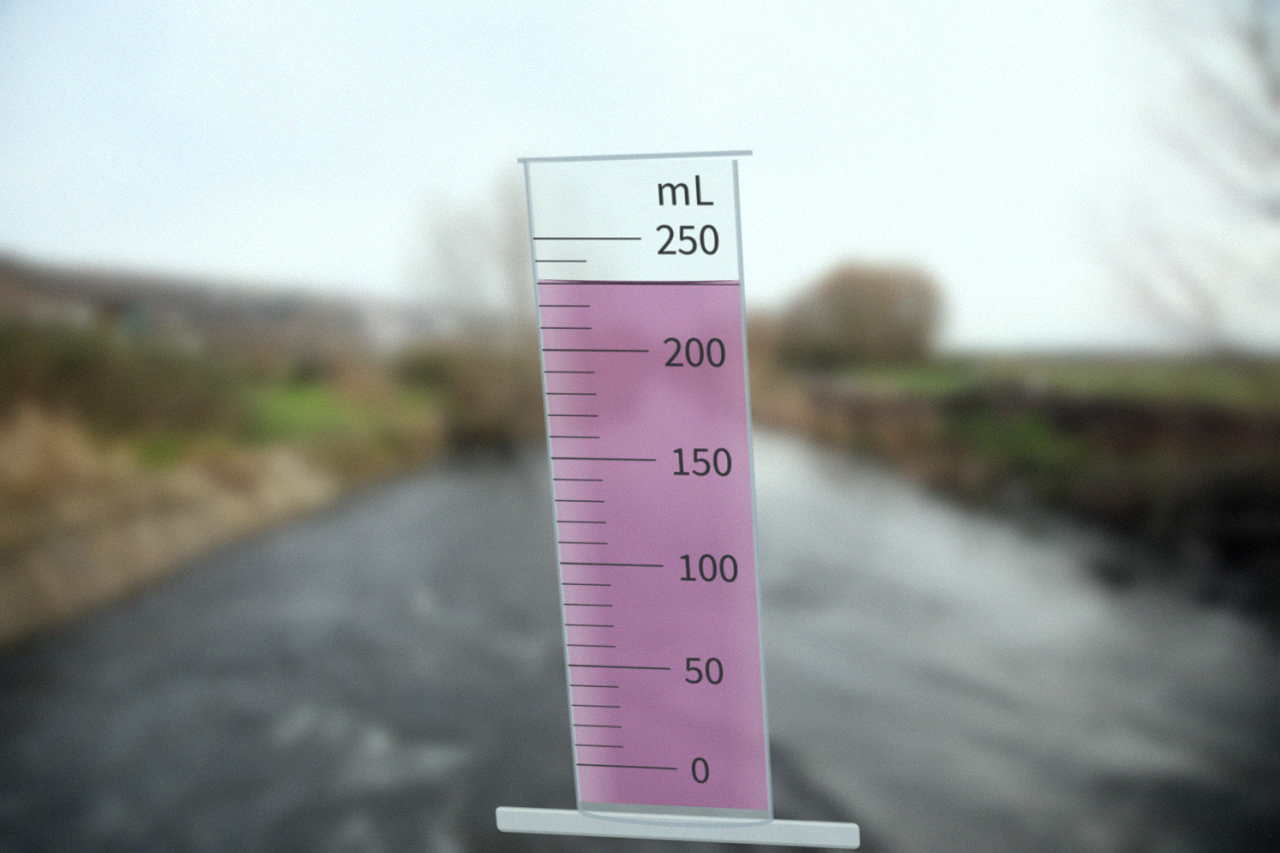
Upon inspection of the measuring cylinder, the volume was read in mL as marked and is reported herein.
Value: 230 mL
